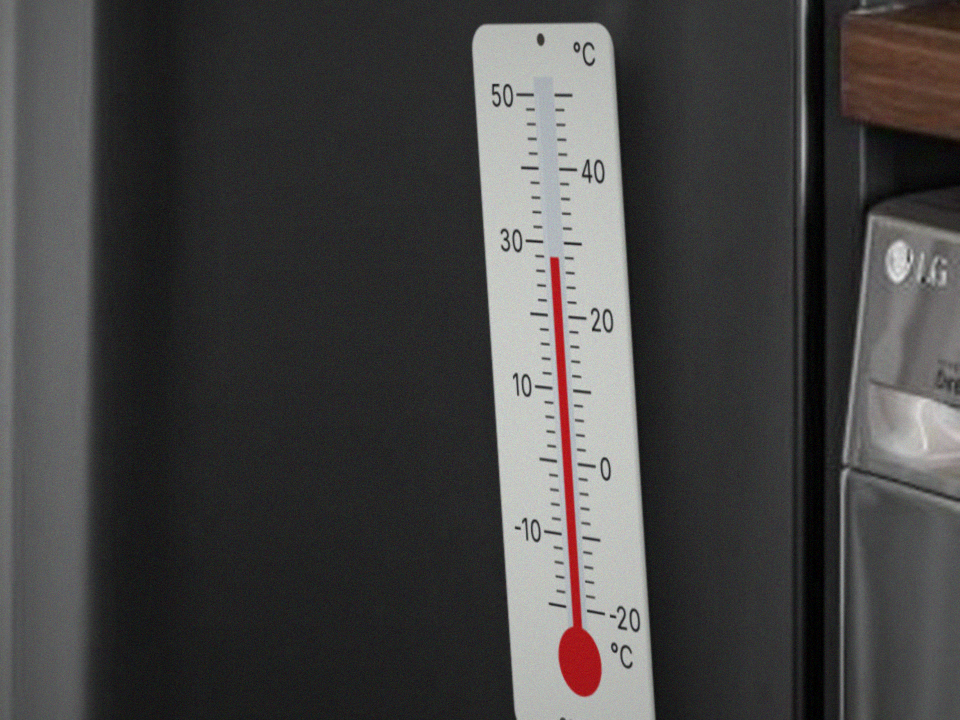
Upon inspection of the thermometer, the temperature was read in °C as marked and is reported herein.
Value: 28 °C
